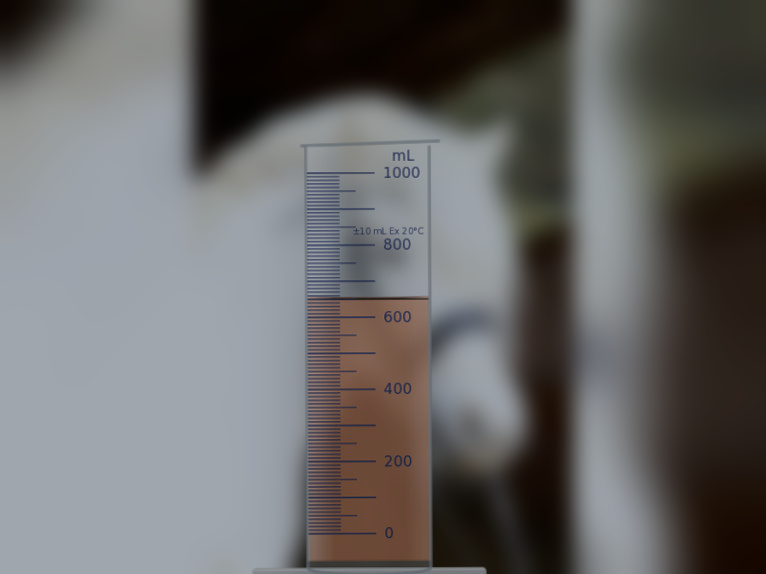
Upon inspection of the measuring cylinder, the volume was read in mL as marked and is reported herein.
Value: 650 mL
